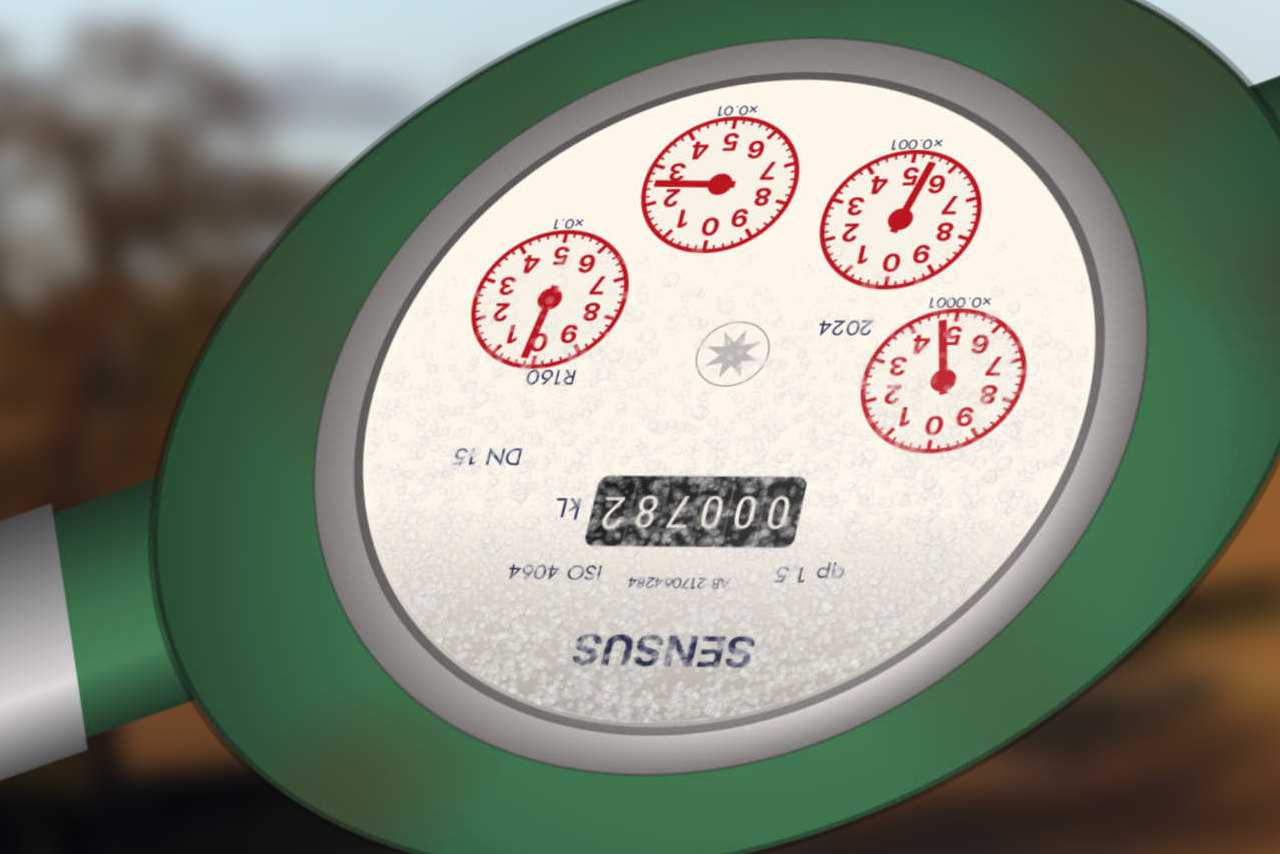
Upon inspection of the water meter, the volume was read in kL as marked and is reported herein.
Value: 782.0254 kL
